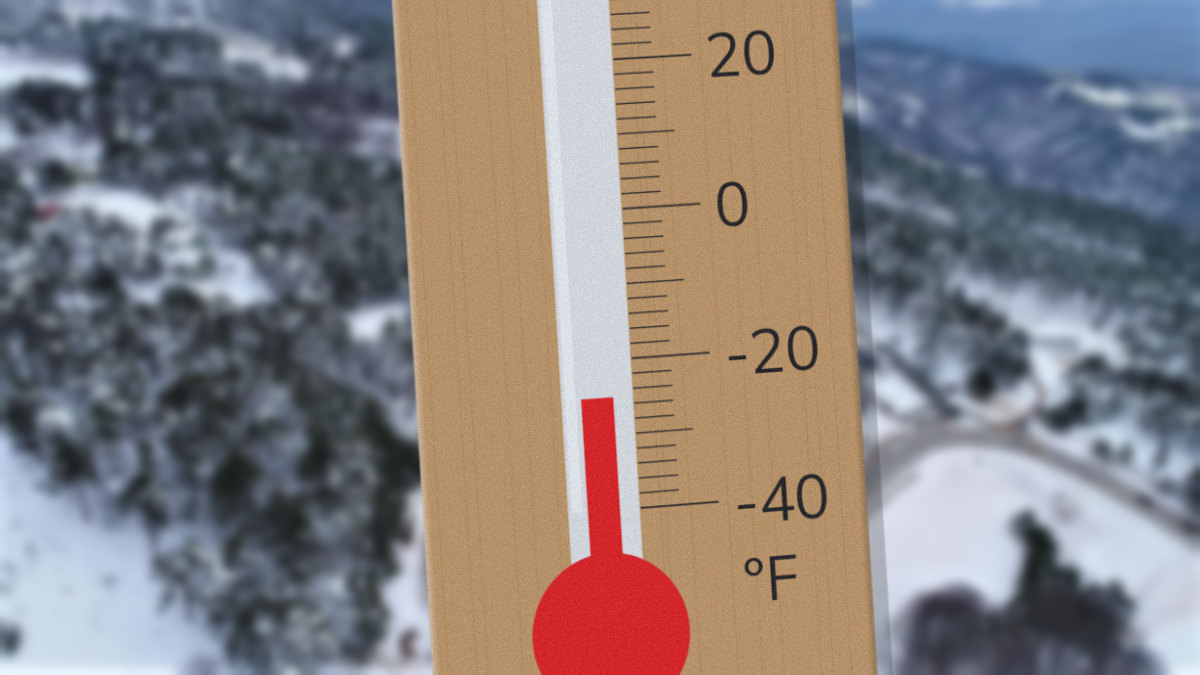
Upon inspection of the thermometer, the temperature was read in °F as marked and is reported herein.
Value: -25 °F
